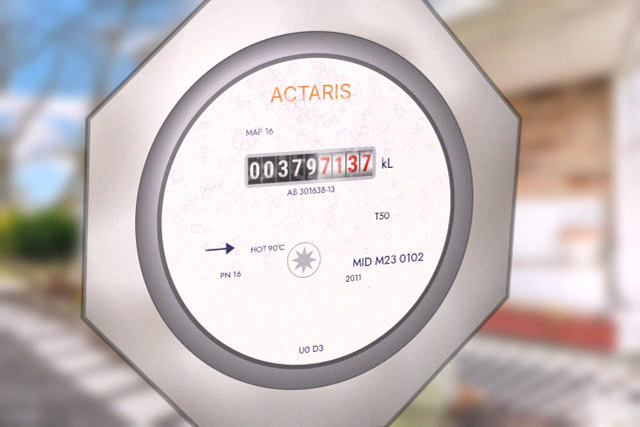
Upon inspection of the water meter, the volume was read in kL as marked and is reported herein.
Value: 379.7137 kL
